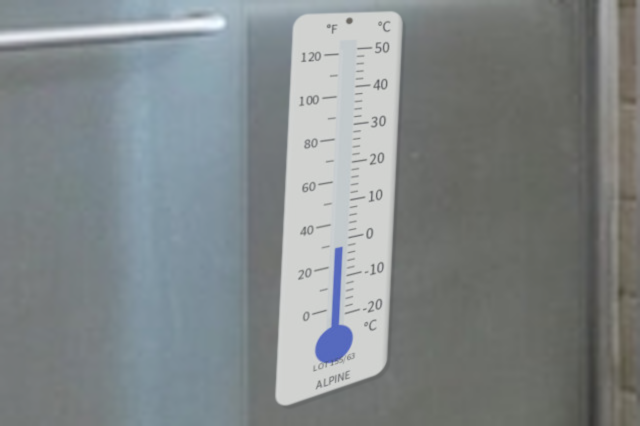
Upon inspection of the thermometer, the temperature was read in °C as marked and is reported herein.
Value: -2 °C
